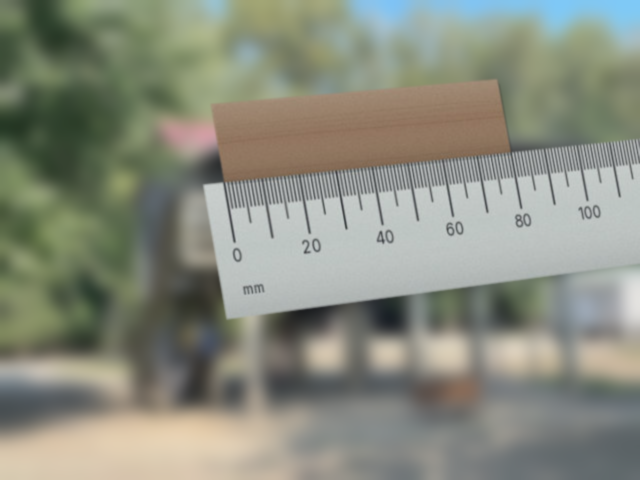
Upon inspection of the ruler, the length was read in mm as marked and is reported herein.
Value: 80 mm
